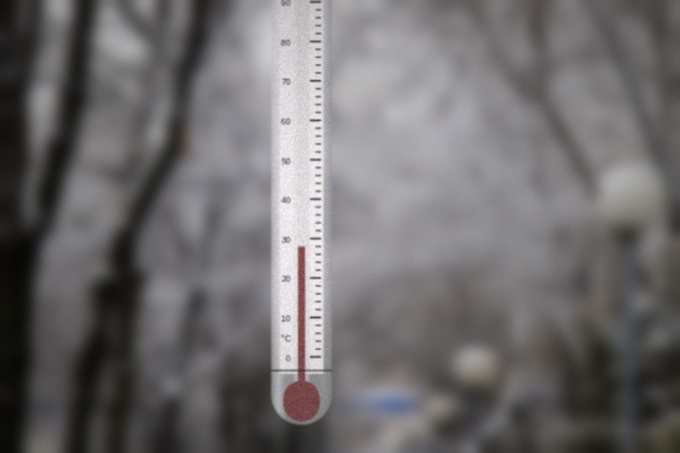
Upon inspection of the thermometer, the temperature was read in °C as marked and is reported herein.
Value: 28 °C
